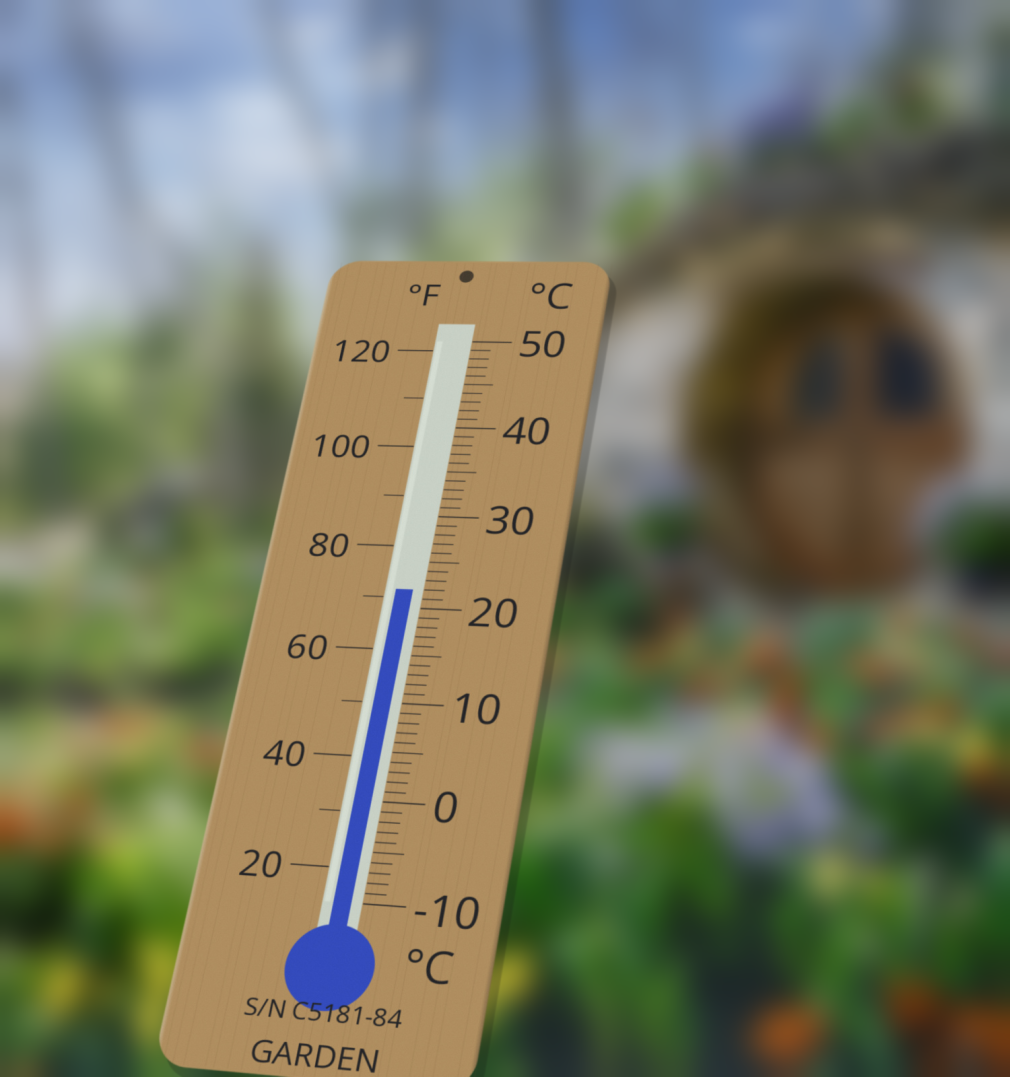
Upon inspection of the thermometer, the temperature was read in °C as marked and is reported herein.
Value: 22 °C
